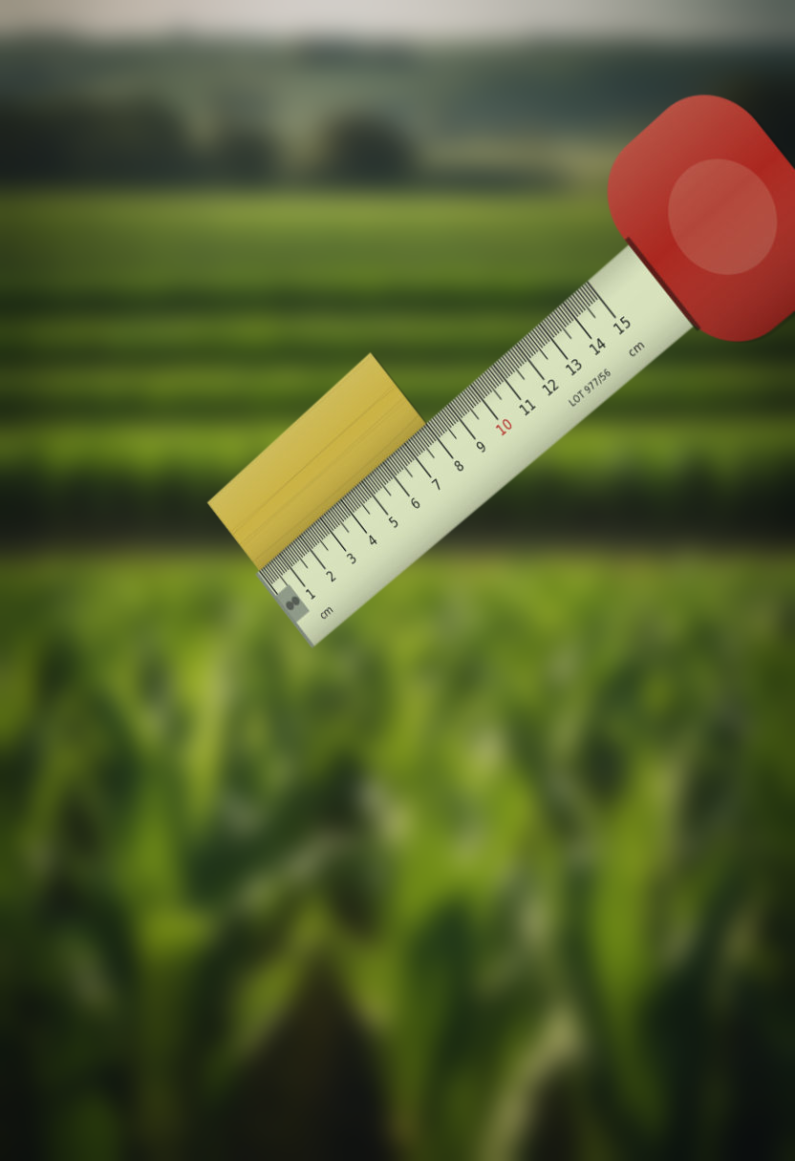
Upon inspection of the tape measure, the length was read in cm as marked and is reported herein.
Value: 8 cm
